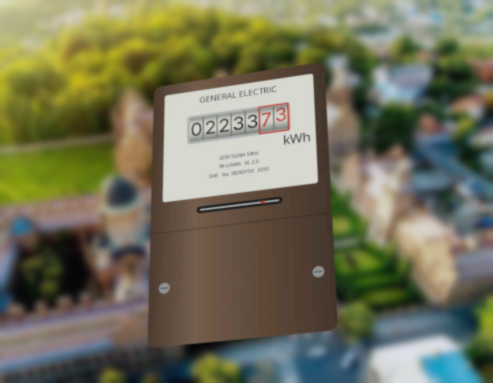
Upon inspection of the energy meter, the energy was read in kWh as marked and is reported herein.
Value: 2233.73 kWh
